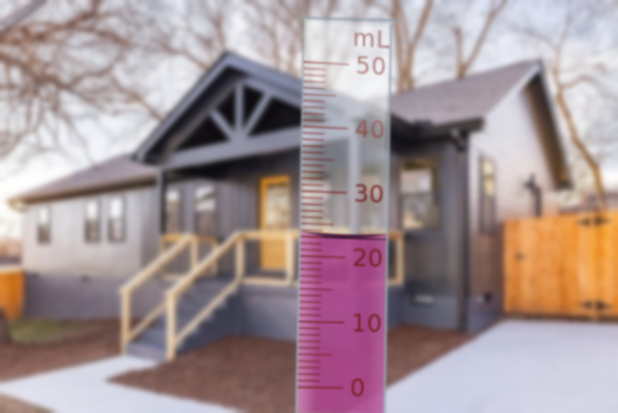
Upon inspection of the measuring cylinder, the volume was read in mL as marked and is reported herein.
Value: 23 mL
